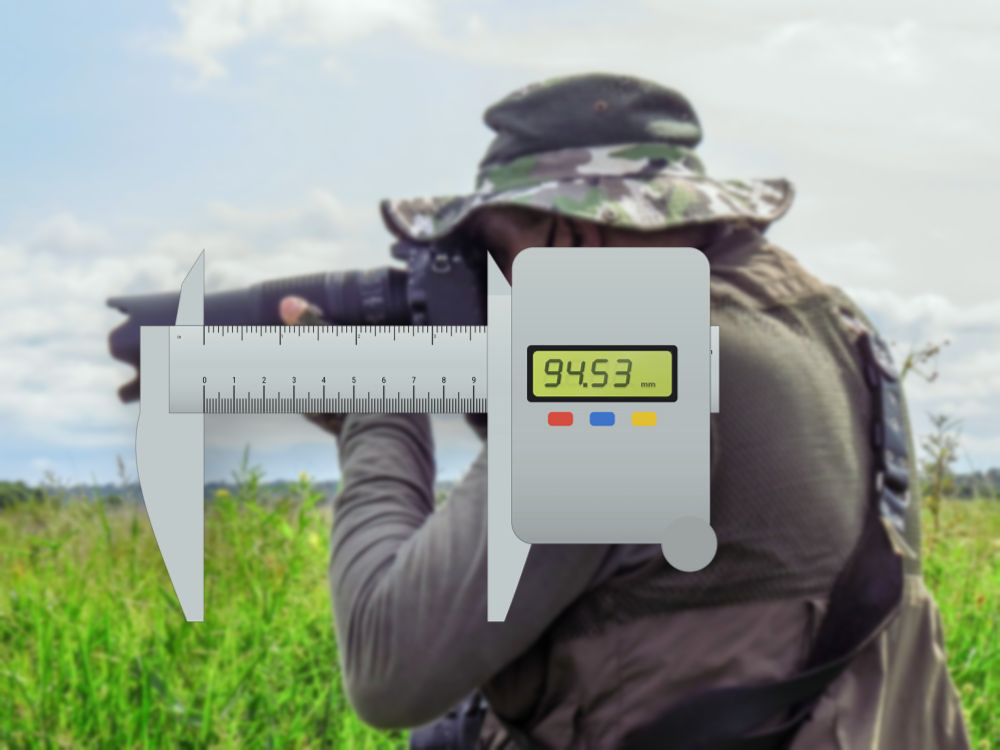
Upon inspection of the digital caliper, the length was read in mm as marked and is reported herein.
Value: 94.53 mm
